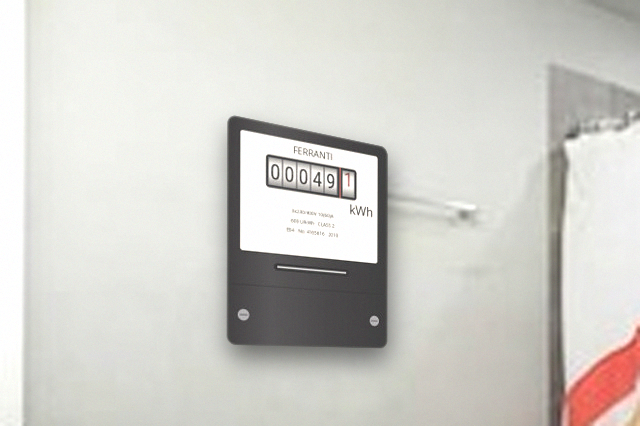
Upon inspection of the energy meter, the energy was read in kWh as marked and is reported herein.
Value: 49.1 kWh
